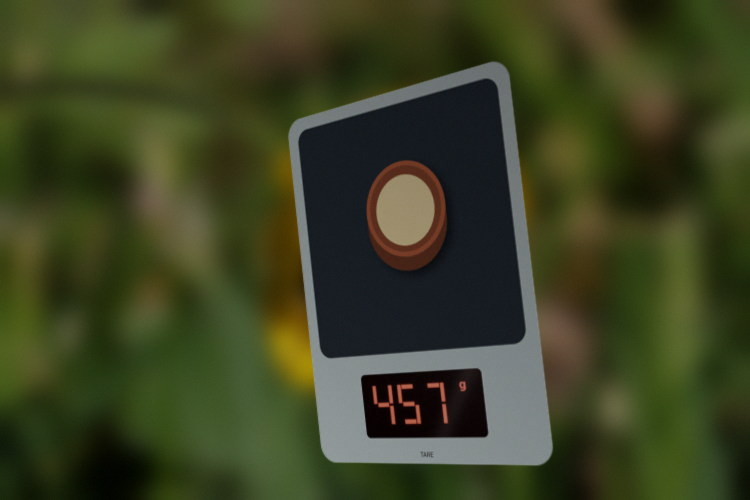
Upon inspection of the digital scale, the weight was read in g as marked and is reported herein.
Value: 457 g
